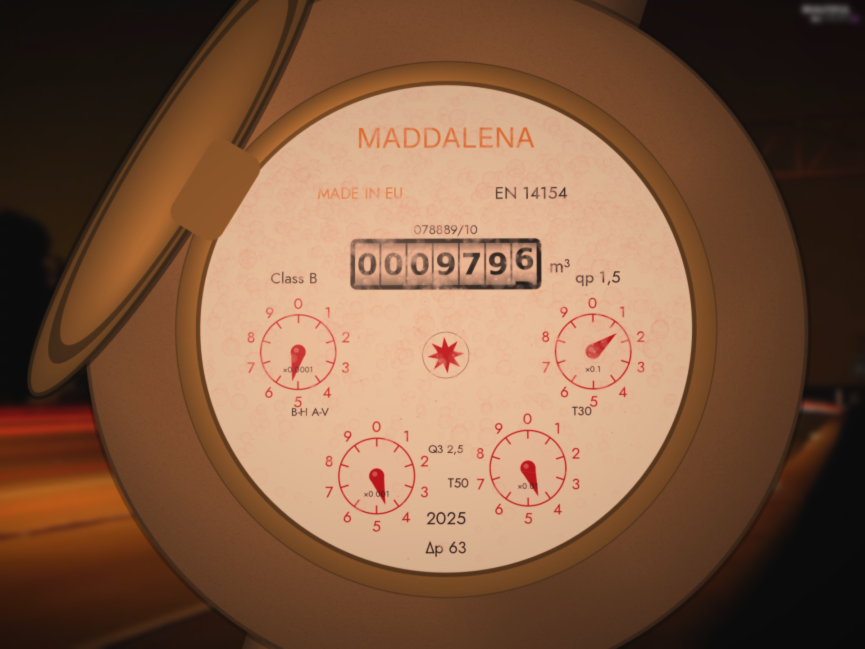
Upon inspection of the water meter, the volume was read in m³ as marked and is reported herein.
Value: 9796.1445 m³
